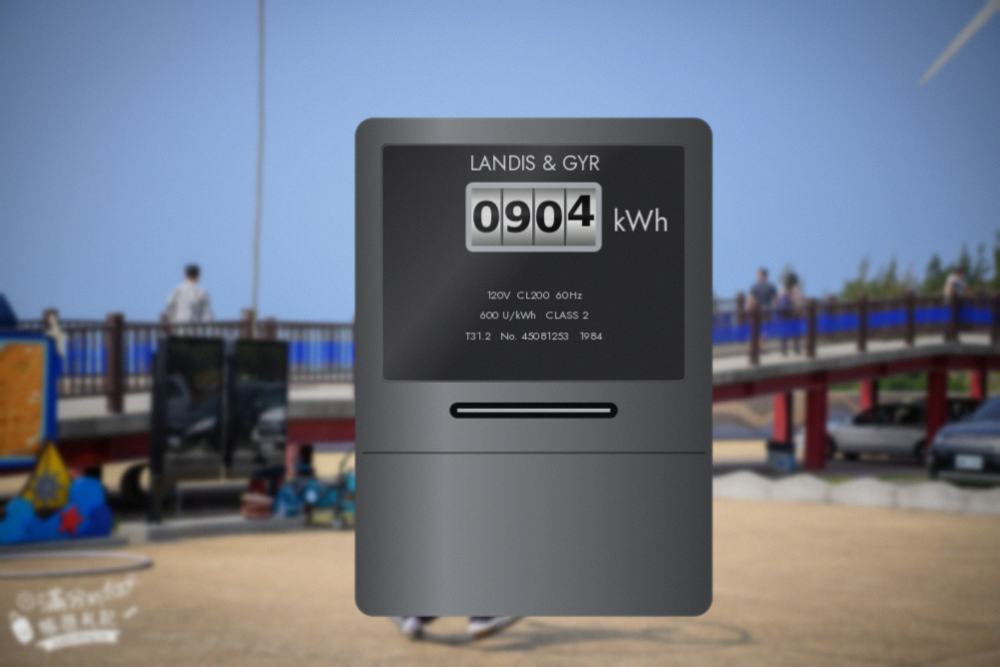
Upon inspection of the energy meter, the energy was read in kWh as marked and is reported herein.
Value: 904 kWh
